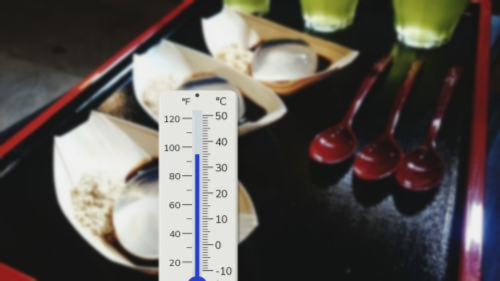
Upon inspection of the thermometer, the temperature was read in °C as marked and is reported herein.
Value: 35 °C
